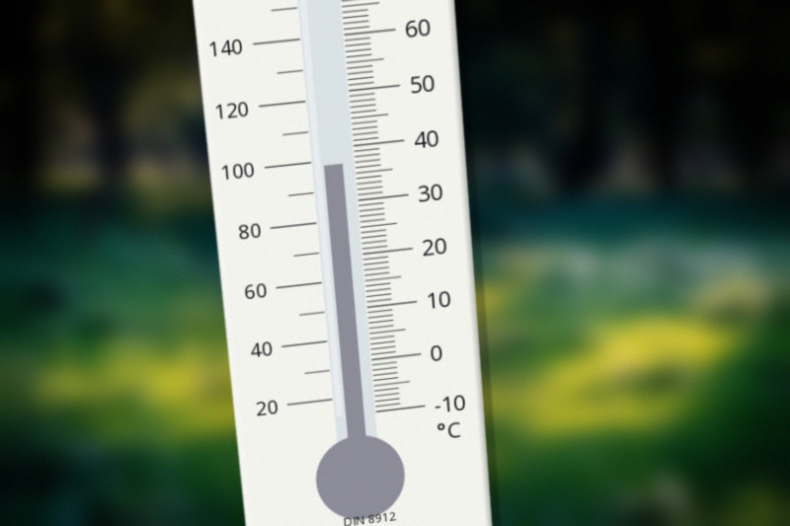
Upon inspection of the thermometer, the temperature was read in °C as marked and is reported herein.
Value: 37 °C
